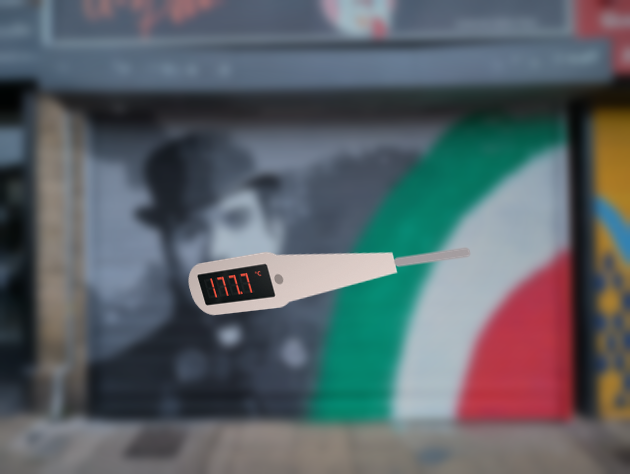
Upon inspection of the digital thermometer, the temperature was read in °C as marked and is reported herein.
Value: 177.7 °C
